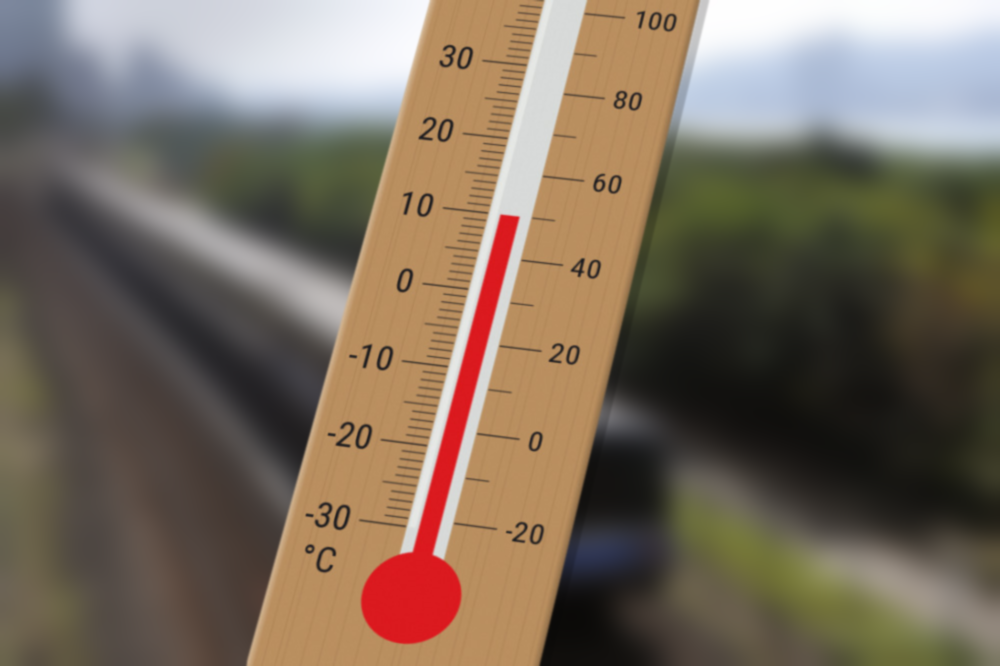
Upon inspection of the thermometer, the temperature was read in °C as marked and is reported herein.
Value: 10 °C
